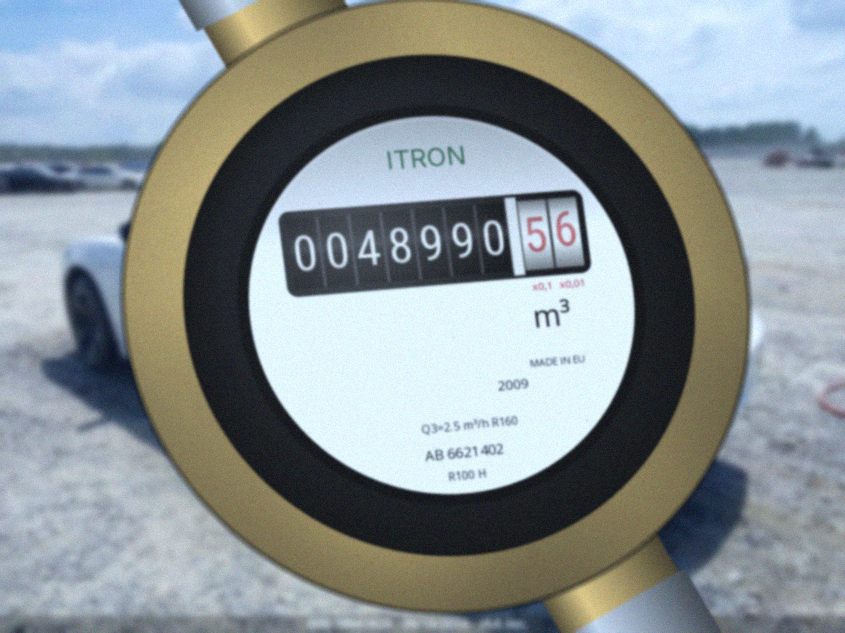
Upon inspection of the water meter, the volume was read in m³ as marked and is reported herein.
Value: 48990.56 m³
